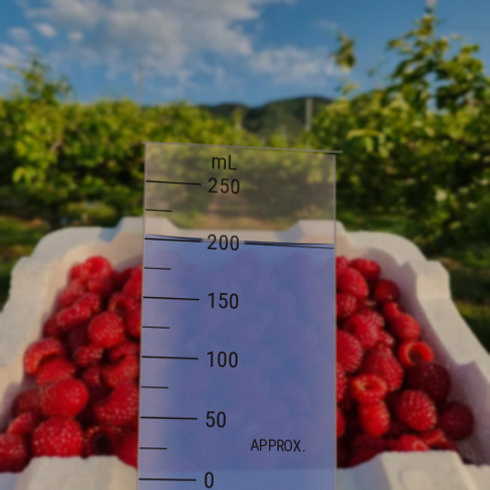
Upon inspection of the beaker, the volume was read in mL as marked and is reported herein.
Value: 200 mL
